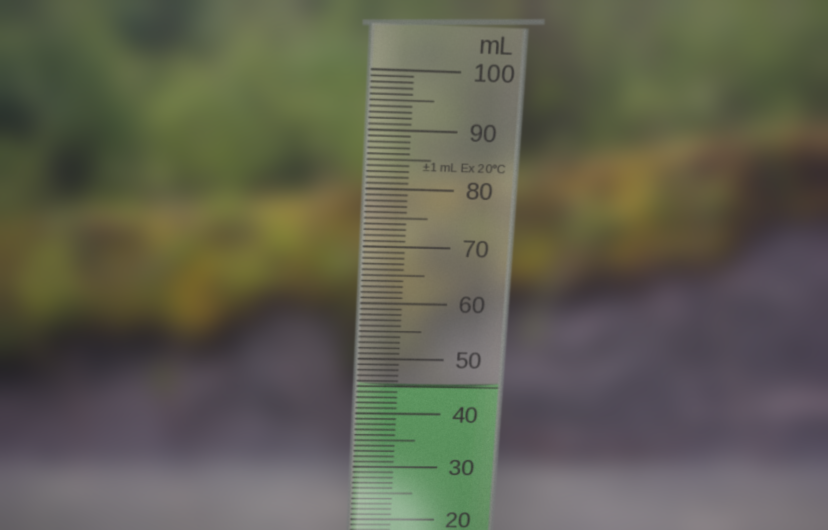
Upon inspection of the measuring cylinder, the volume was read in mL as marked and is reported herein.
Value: 45 mL
